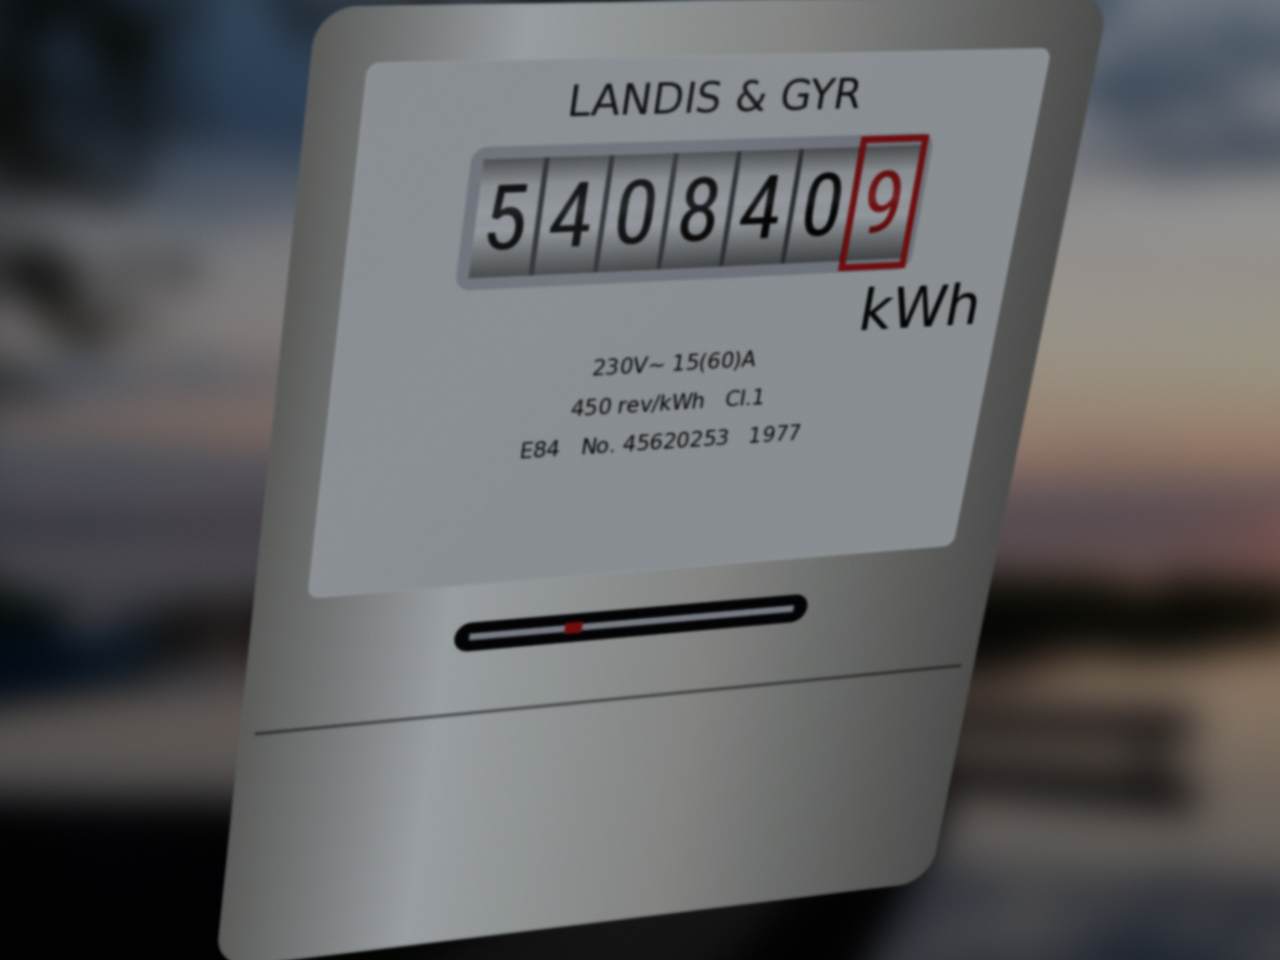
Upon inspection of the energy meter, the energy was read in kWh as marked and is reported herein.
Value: 540840.9 kWh
